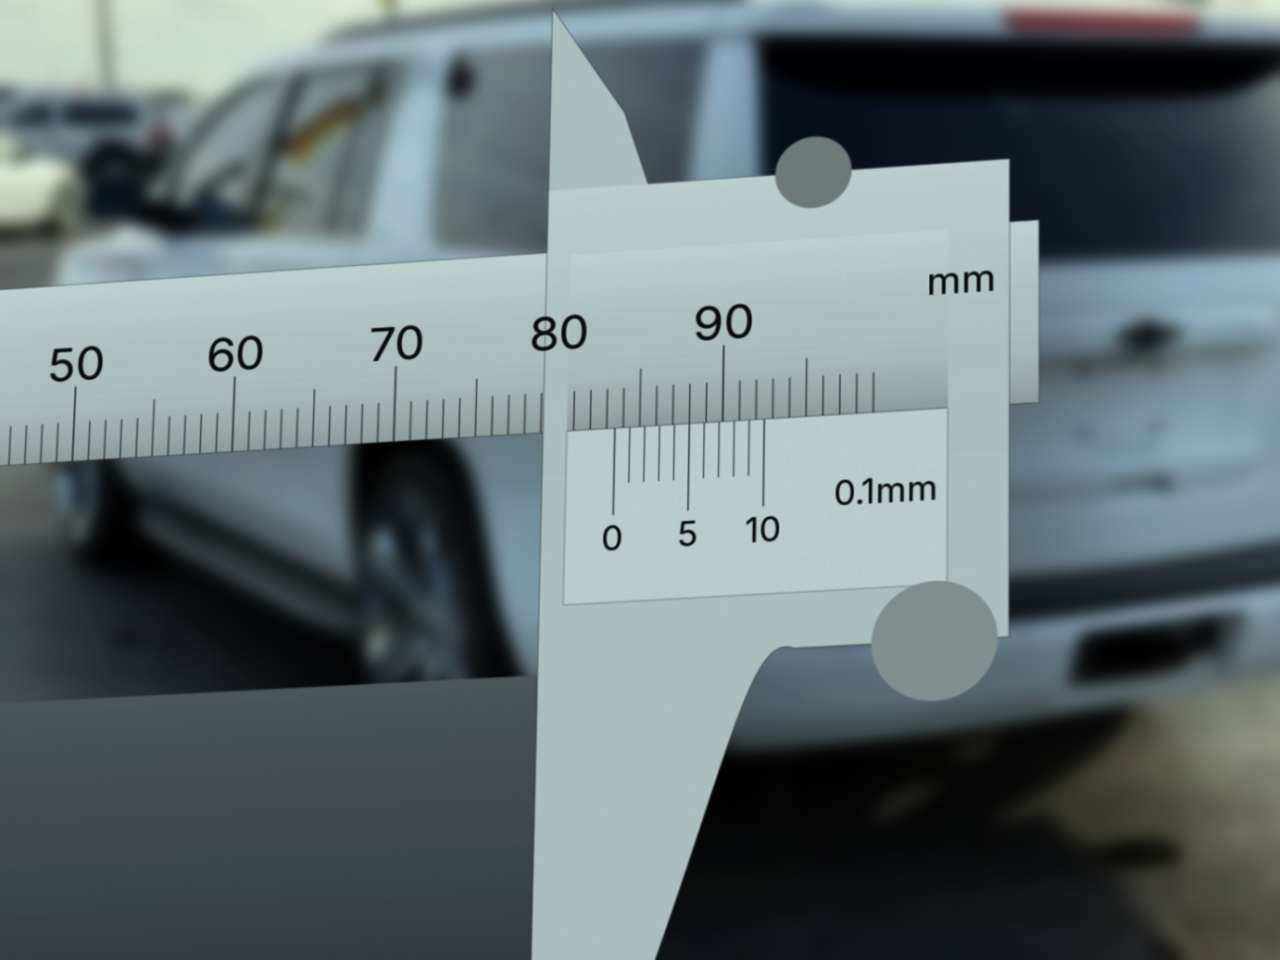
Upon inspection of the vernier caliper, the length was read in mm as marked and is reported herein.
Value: 83.5 mm
